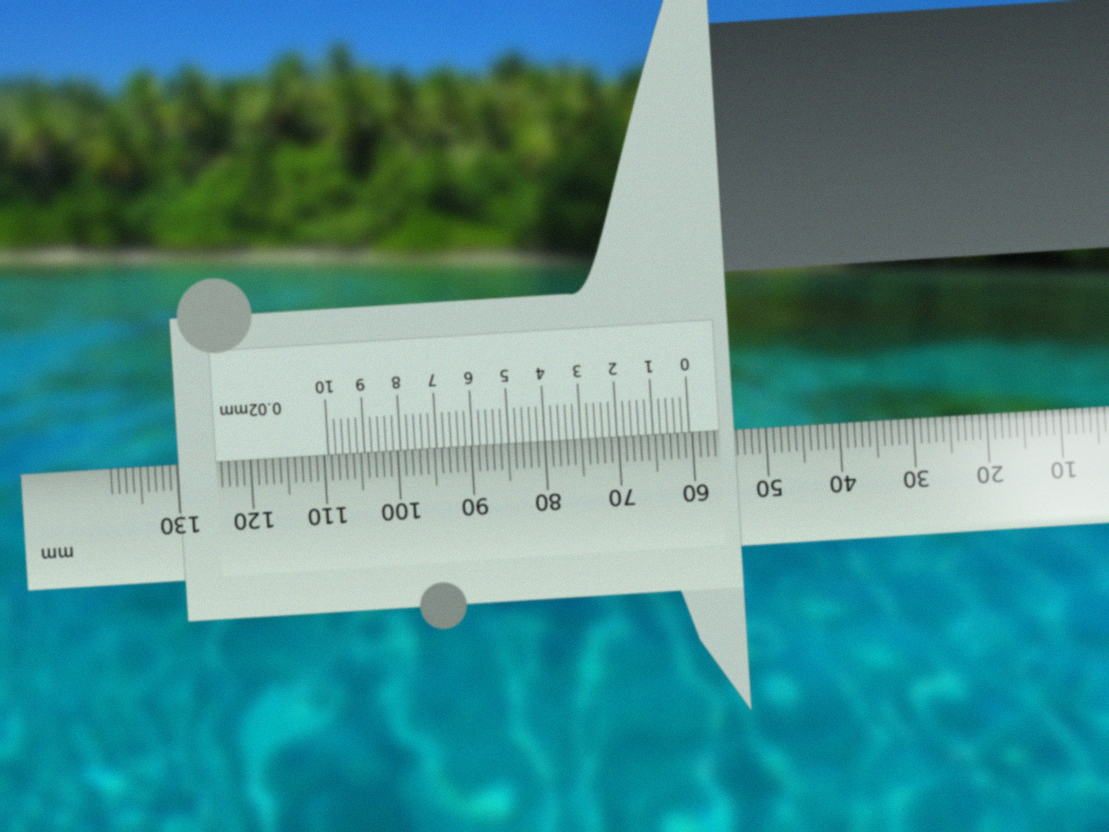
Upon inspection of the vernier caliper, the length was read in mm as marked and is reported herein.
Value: 60.4 mm
